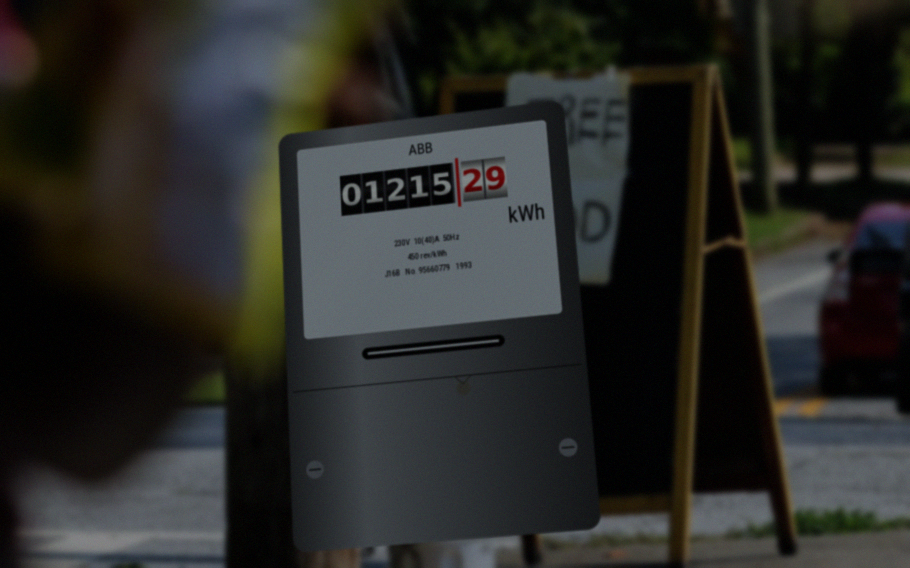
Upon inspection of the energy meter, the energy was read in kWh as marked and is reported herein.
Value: 1215.29 kWh
